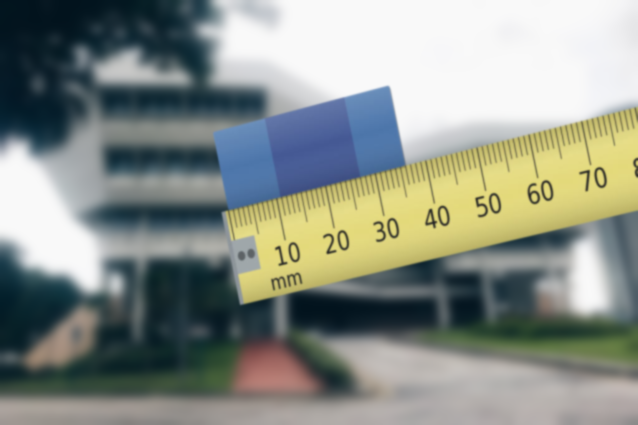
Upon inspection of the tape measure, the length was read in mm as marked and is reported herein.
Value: 36 mm
